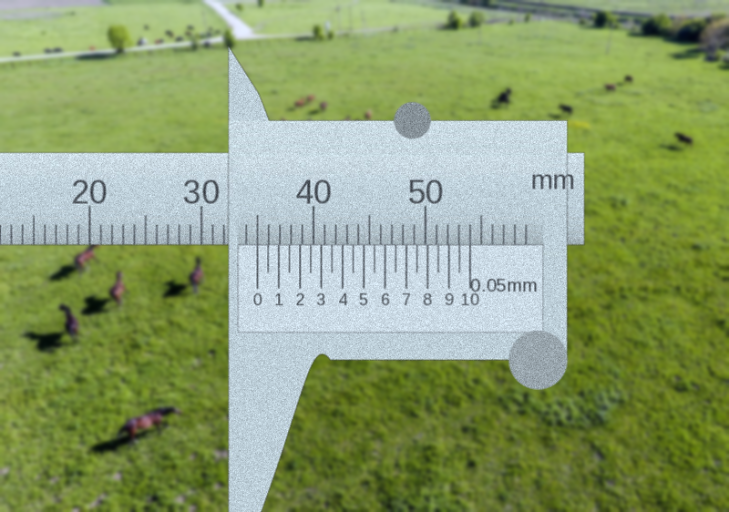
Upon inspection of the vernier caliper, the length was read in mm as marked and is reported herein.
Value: 35.0 mm
